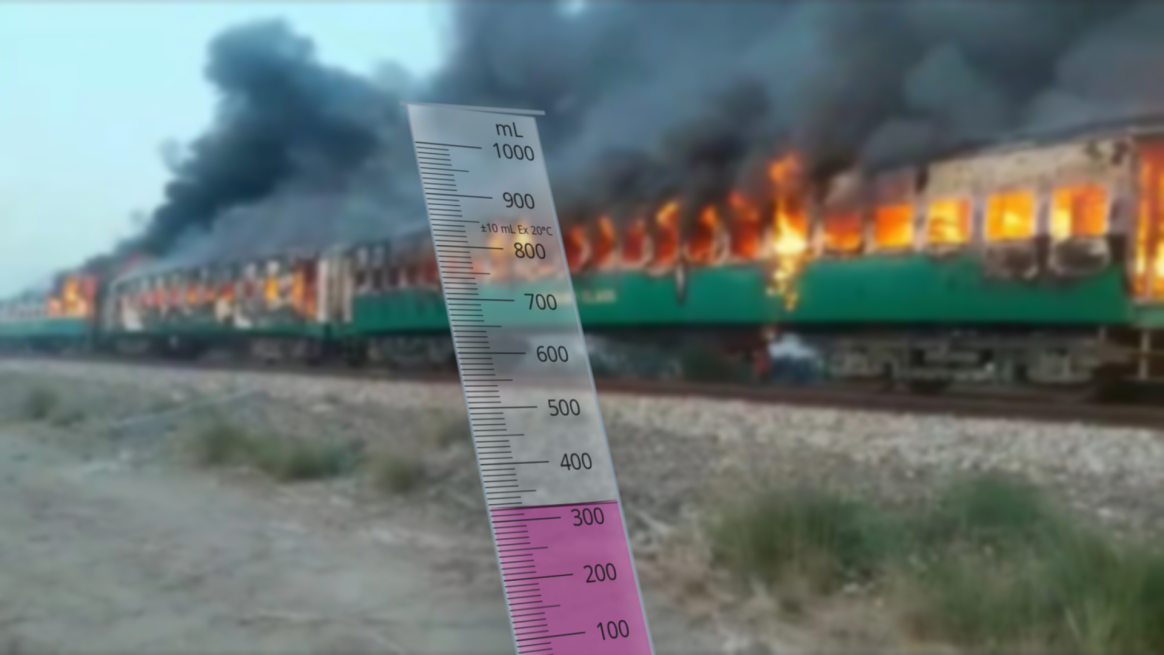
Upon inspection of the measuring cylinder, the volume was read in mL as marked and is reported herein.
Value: 320 mL
